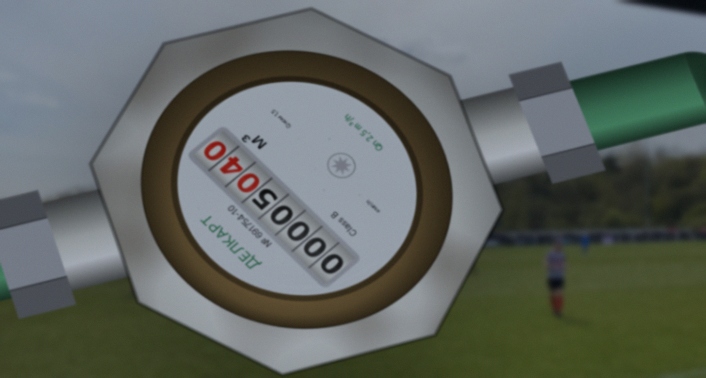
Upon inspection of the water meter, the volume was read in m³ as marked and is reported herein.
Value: 5.040 m³
